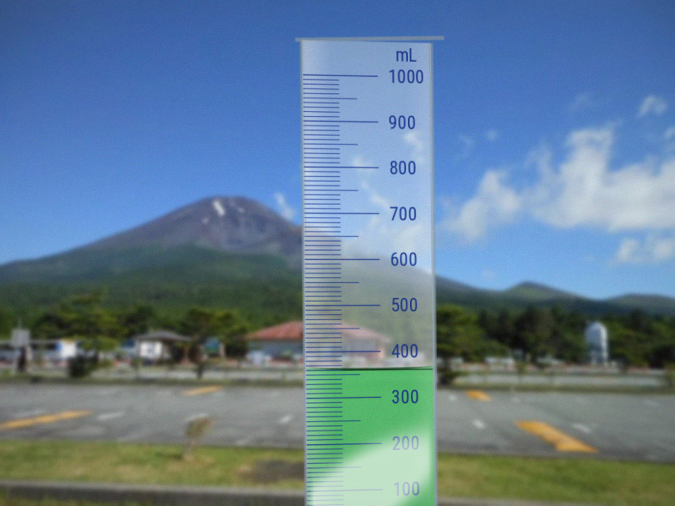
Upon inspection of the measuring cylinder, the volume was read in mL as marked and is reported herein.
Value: 360 mL
